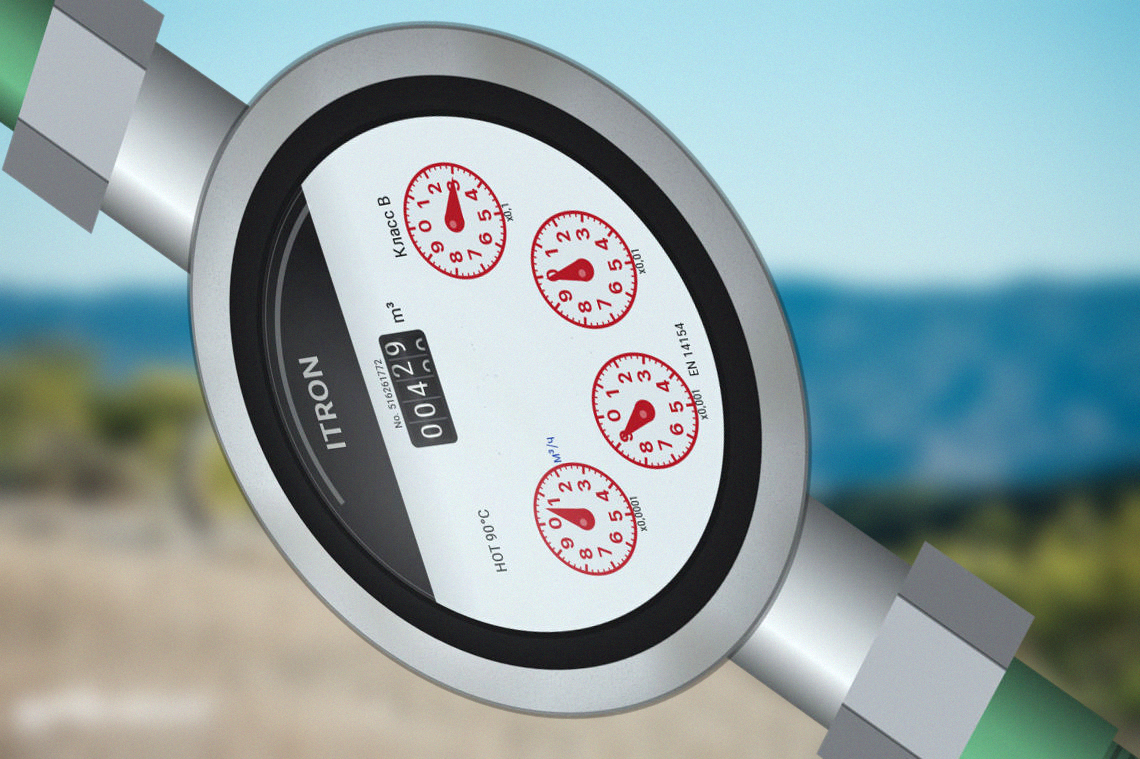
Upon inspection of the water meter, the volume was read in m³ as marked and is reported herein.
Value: 429.2990 m³
